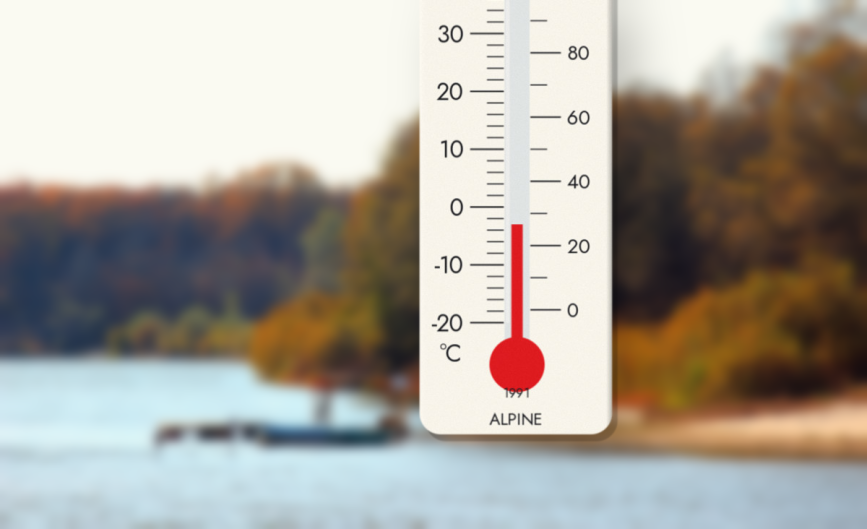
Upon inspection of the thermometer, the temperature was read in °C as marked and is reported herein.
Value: -3 °C
